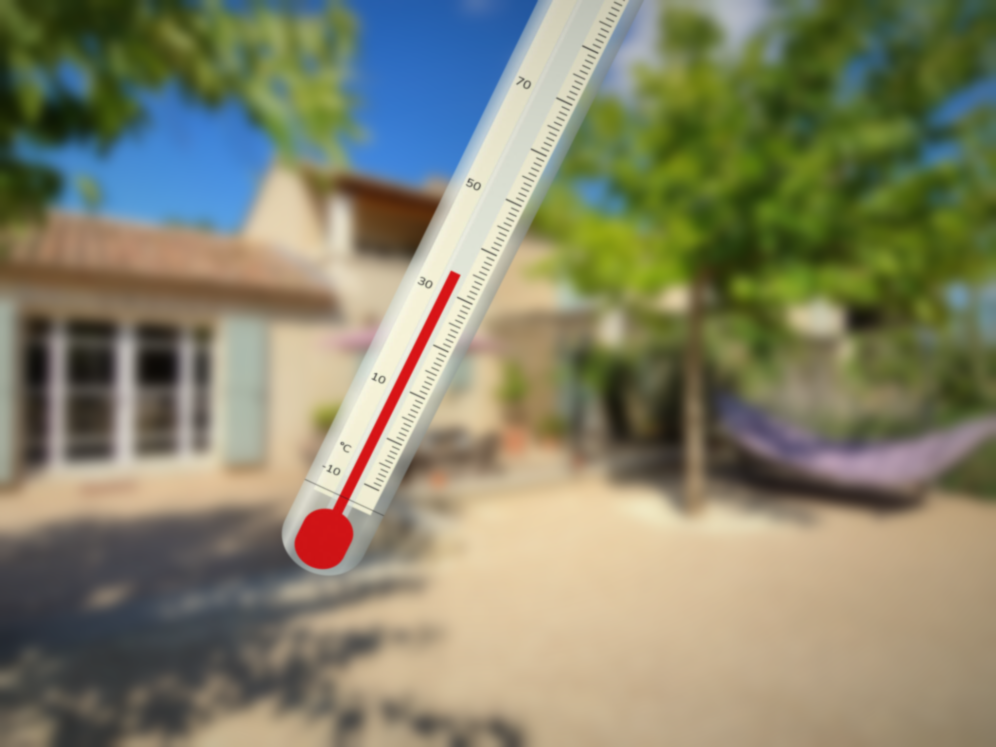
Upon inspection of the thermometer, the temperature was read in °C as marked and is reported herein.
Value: 34 °C
